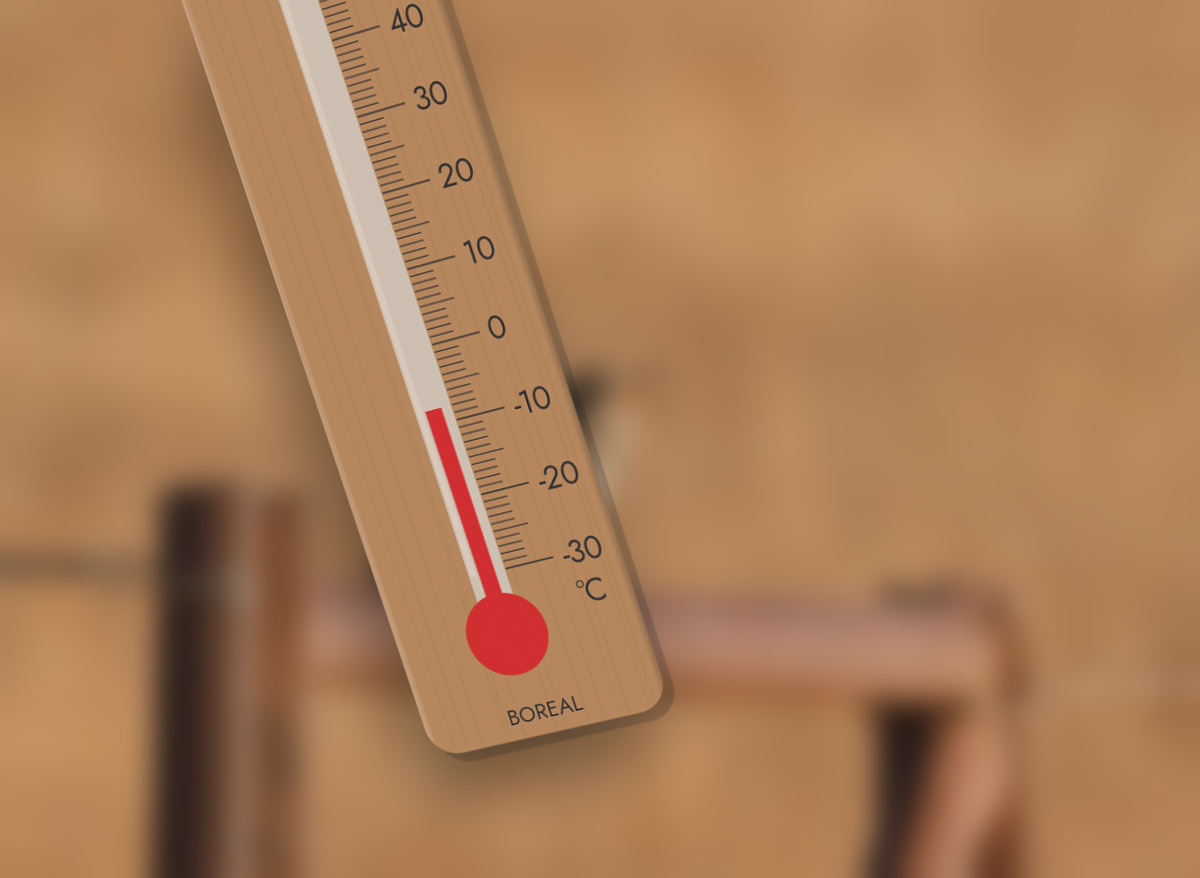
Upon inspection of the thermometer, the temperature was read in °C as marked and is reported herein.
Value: -8 °C
